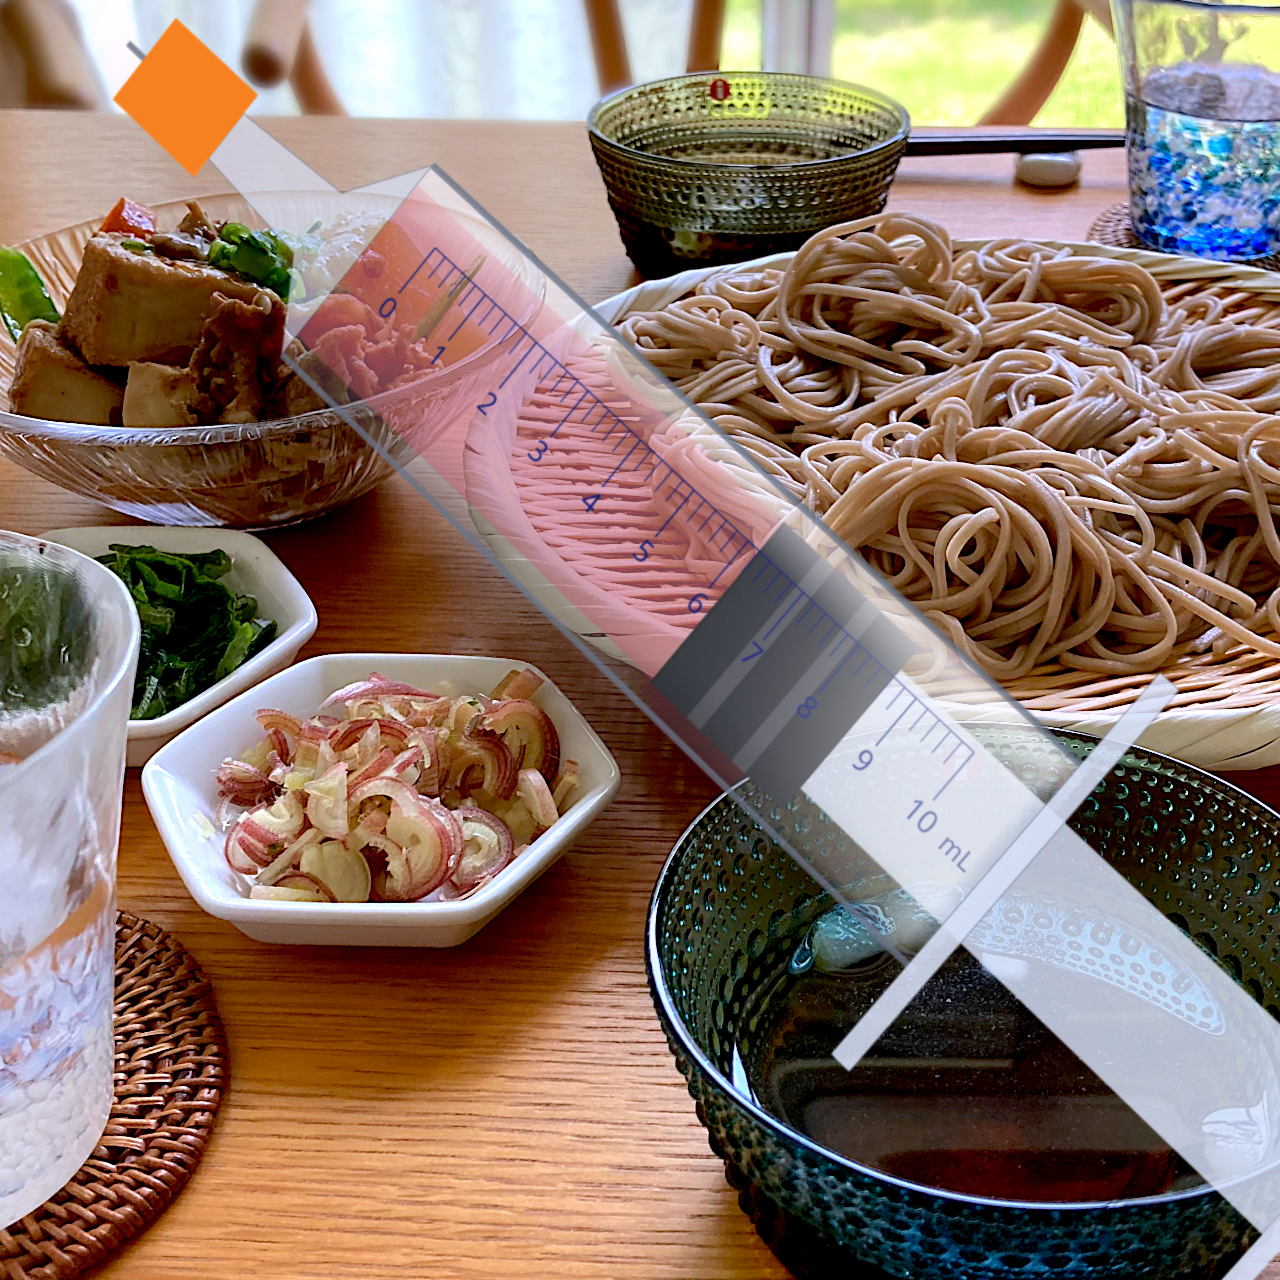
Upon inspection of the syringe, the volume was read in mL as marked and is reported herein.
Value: 6.2 mL
